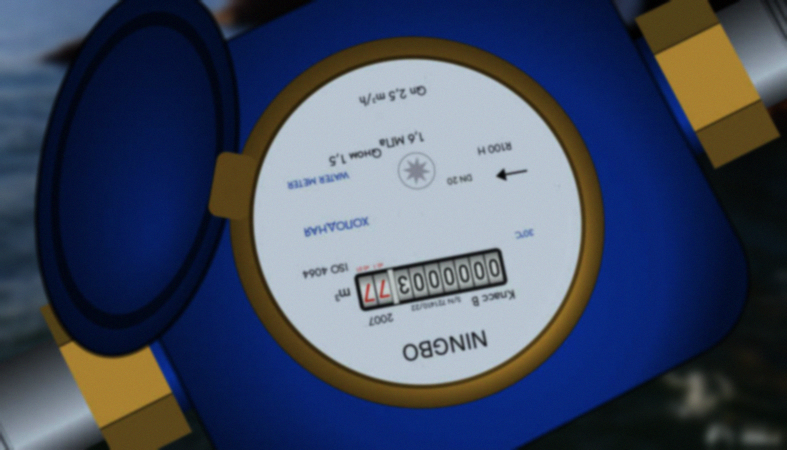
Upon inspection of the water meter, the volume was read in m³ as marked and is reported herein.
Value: 3.77 m³
